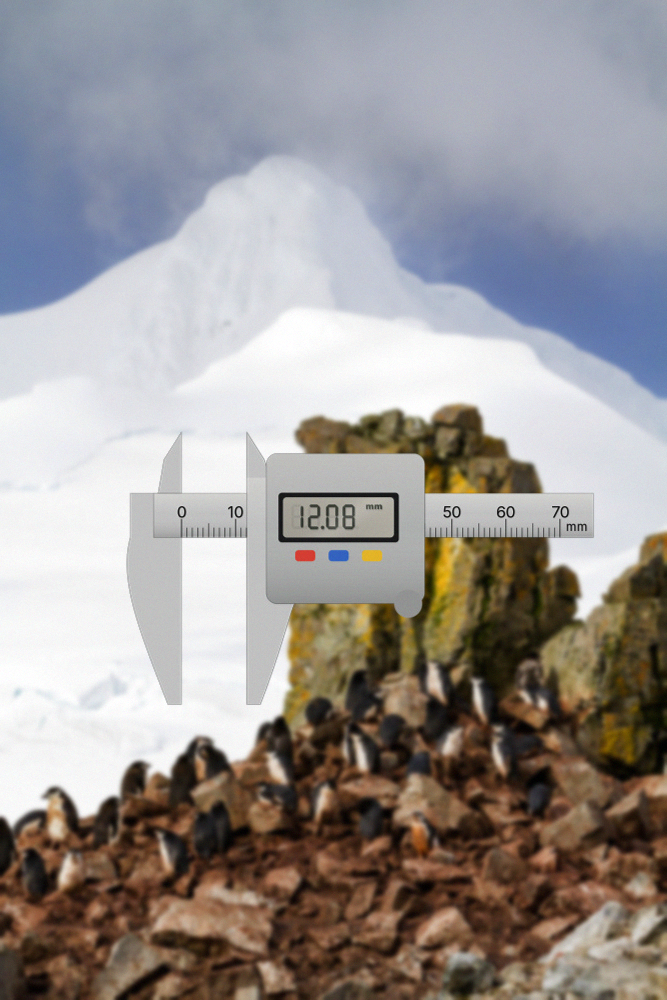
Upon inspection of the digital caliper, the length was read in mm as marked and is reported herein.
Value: 12.08 mm
